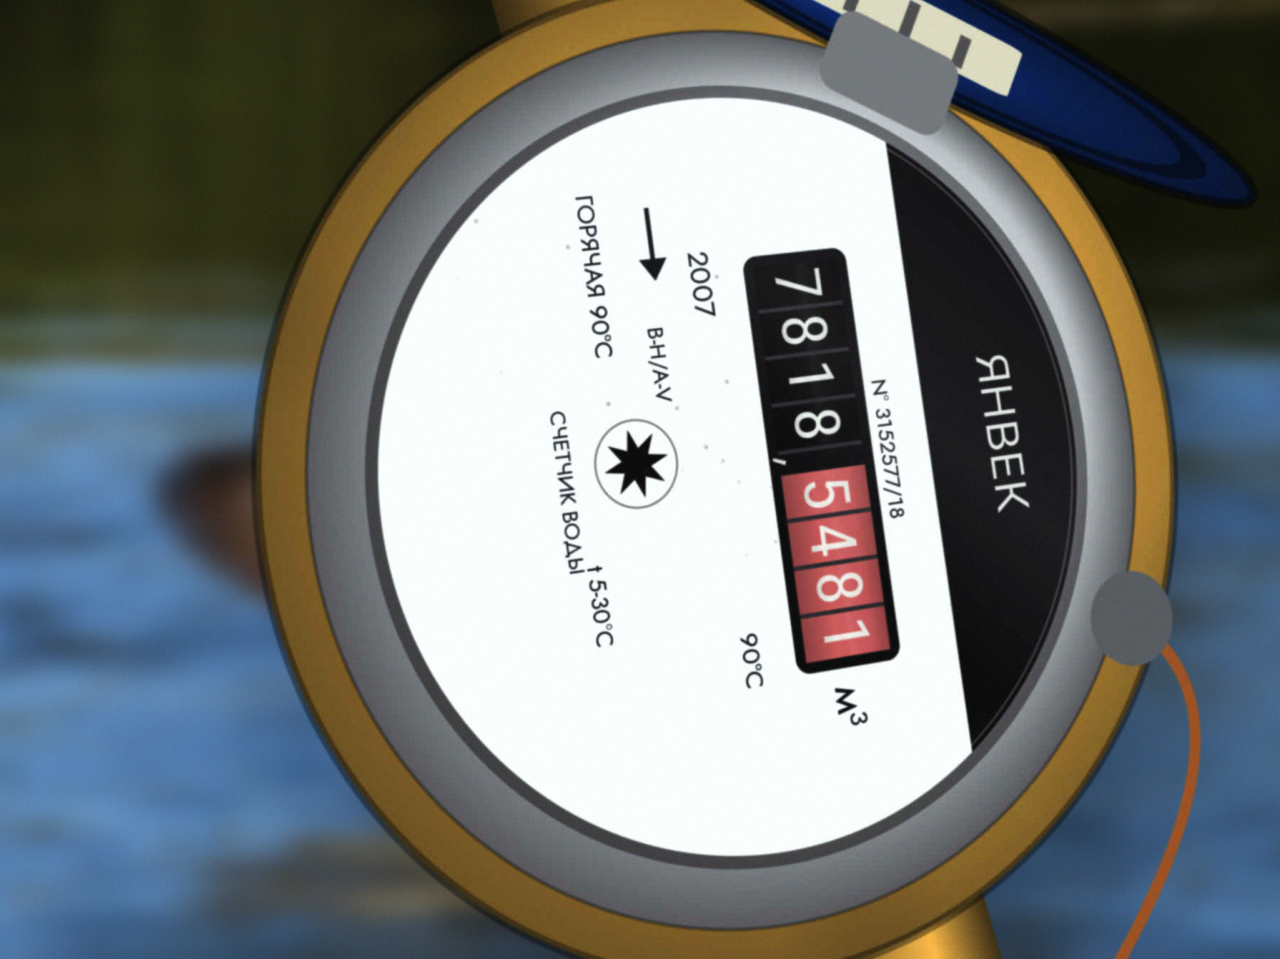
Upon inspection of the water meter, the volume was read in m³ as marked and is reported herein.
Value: 7818.5481 m³
